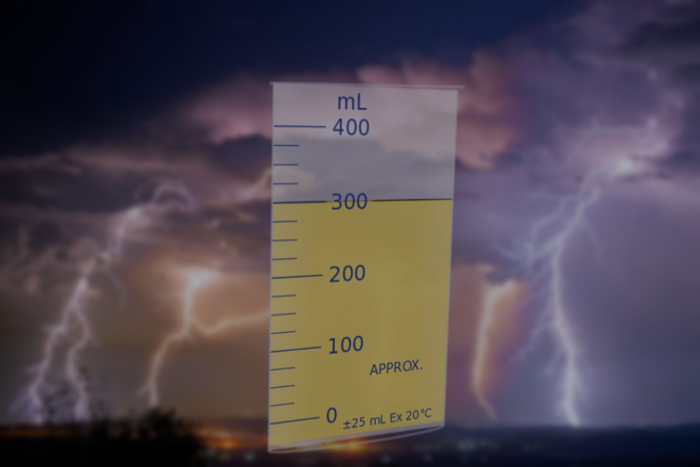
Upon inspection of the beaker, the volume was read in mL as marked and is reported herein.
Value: 300 mL
